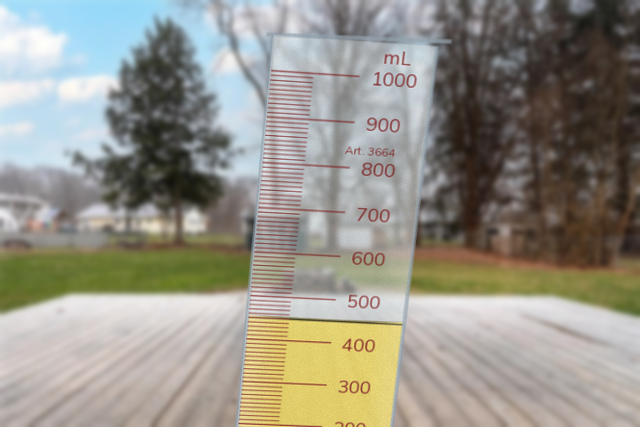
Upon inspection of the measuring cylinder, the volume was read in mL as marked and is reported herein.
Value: 450 mL
